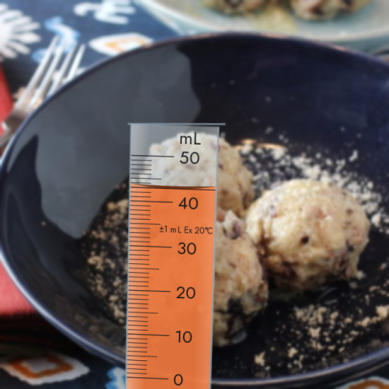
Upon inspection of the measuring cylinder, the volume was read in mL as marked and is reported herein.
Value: 43 mL
